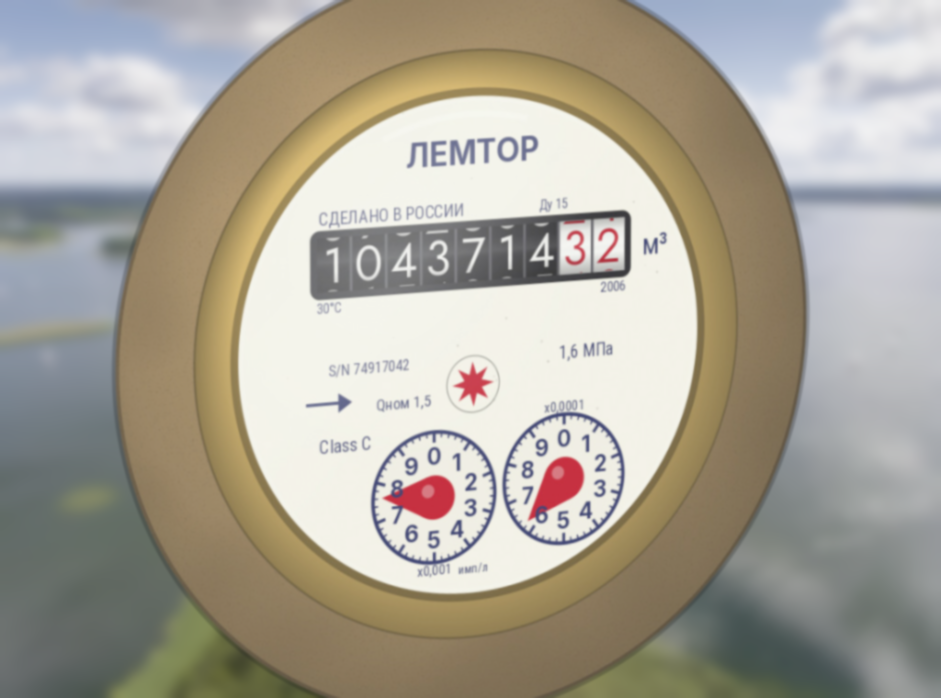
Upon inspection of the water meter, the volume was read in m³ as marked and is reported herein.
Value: 1043714.3276 m³
